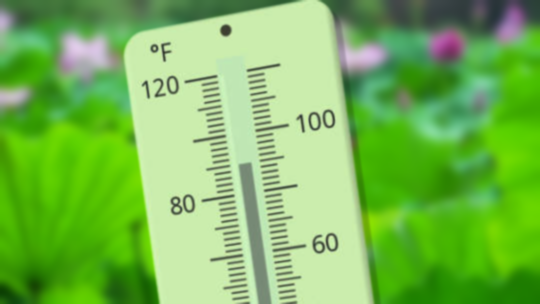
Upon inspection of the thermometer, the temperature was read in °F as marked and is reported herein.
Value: 90 °F
